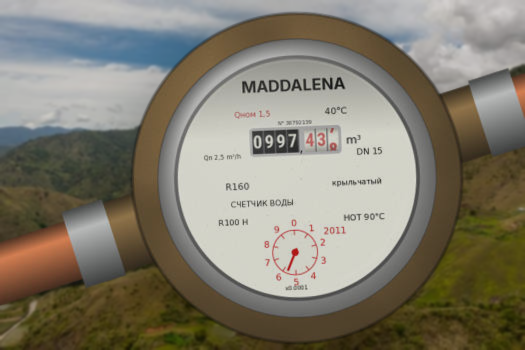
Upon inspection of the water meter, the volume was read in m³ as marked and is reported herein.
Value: 997.4375 m³
